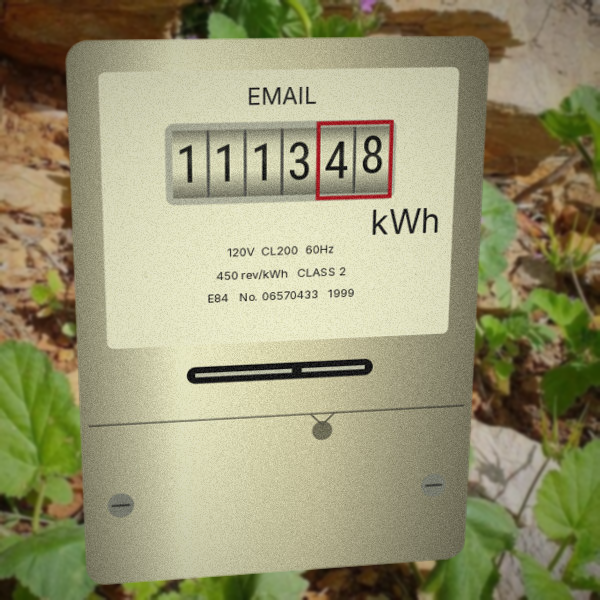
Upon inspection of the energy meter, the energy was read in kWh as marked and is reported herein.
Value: 1113.48 kWh
